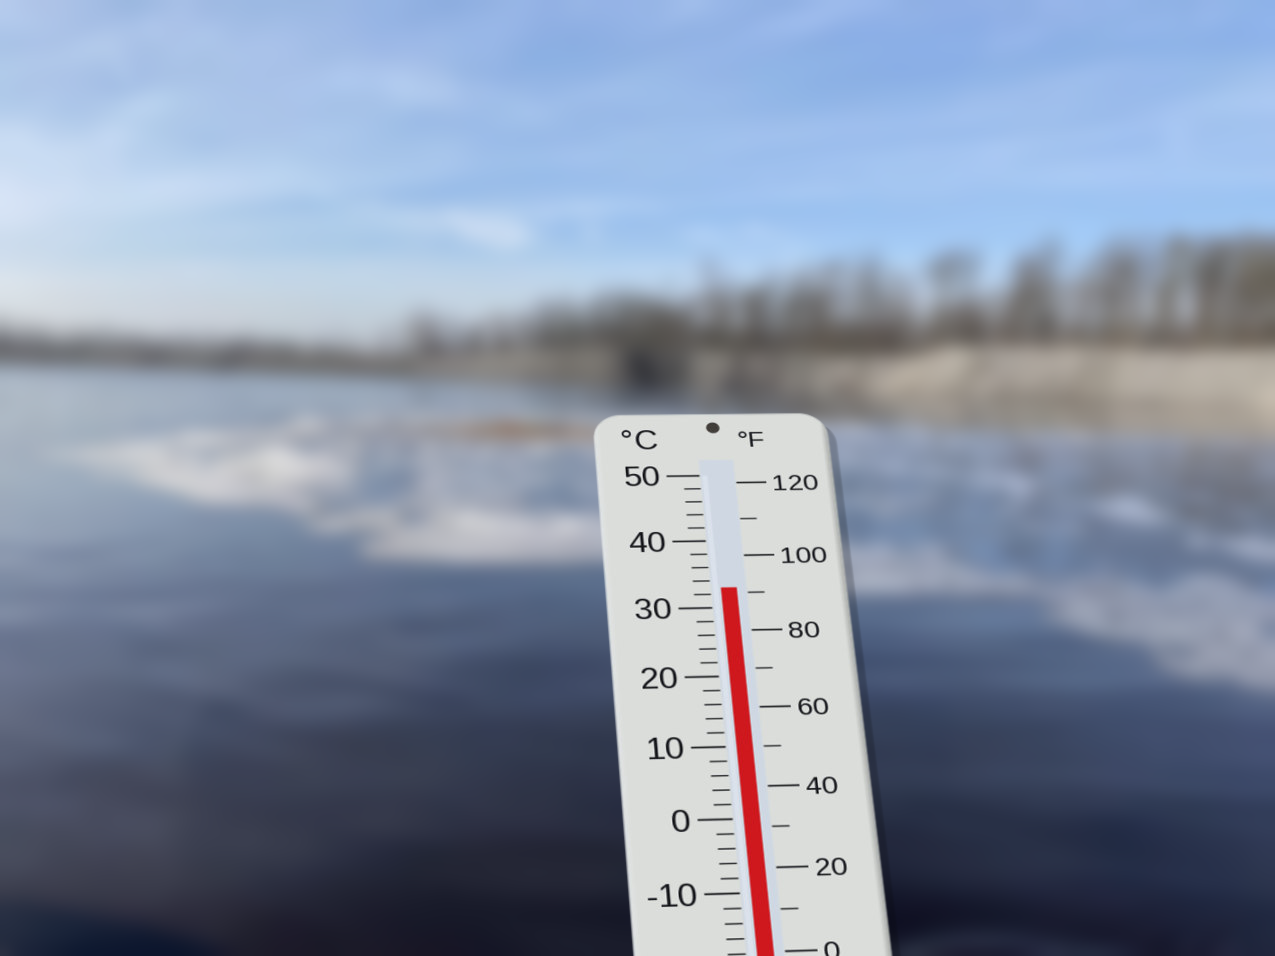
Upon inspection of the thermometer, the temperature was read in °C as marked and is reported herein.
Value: 33 °C
